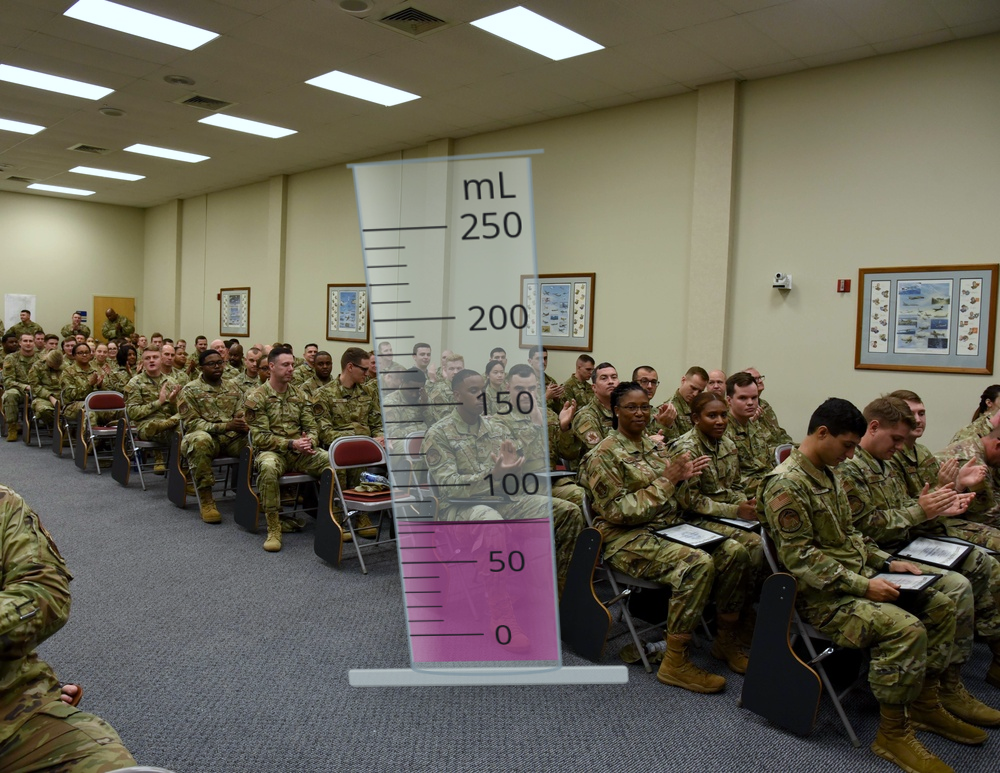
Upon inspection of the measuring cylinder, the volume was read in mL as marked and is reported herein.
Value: 75 mL
